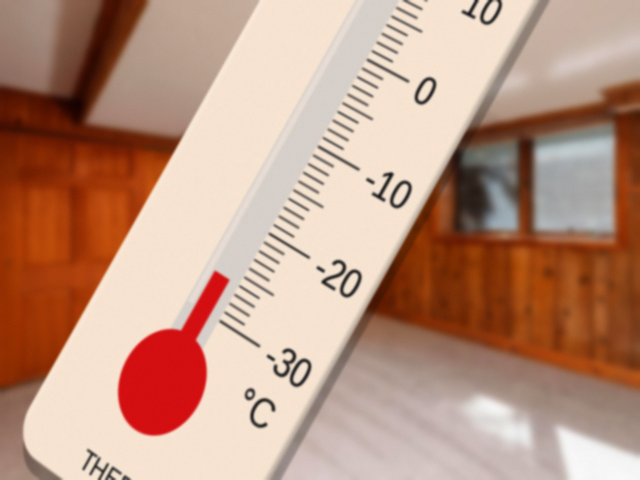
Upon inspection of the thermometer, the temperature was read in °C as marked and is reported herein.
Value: -26 °C
